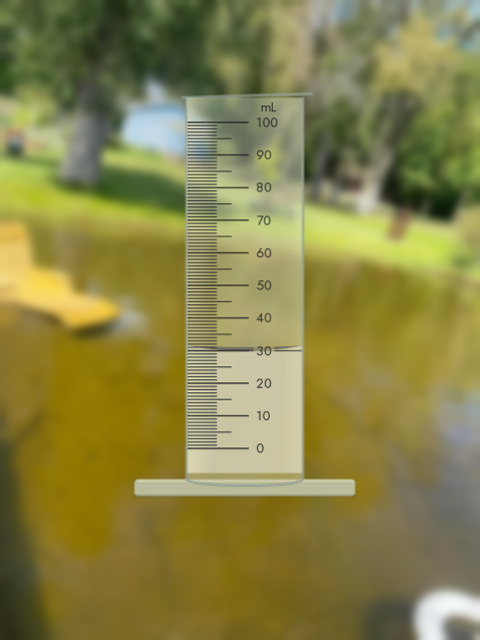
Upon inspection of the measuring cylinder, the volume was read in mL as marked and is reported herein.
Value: 30 mL
